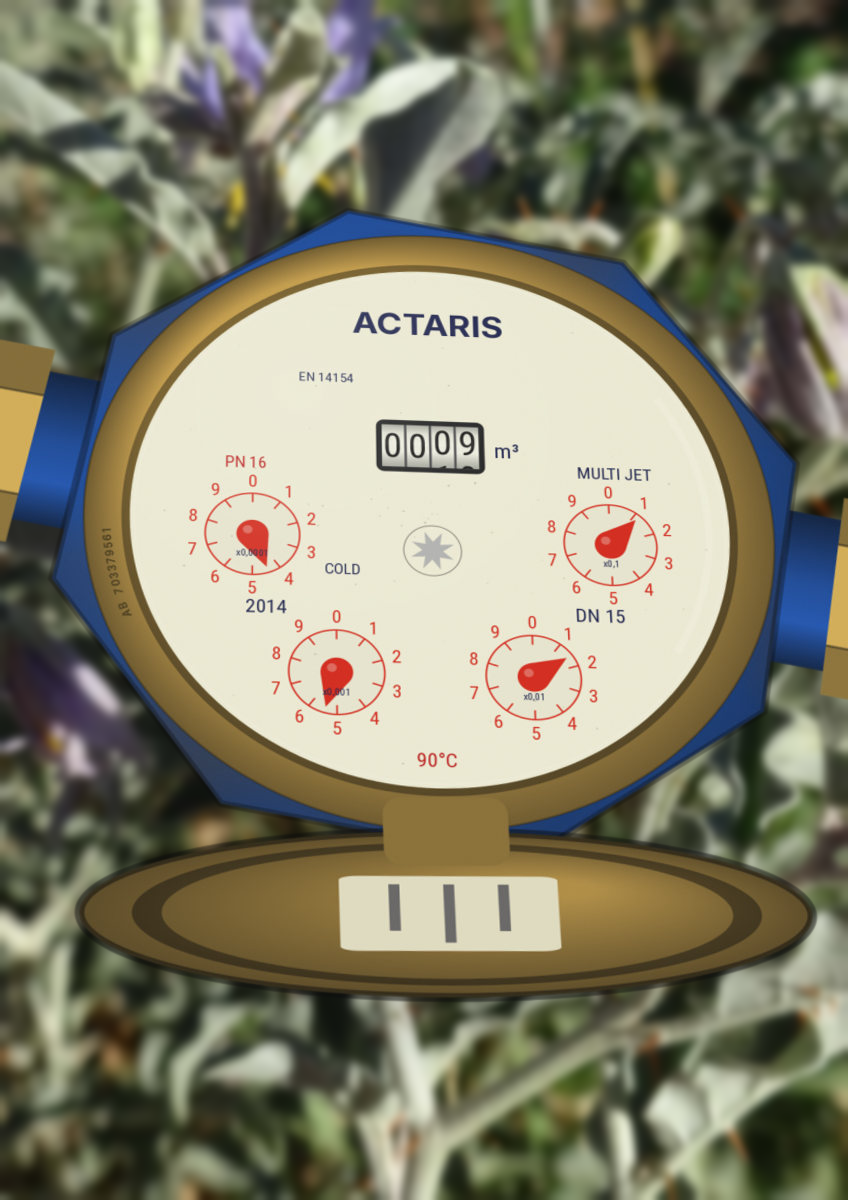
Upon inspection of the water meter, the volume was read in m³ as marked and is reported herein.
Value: 9.1154 m³
